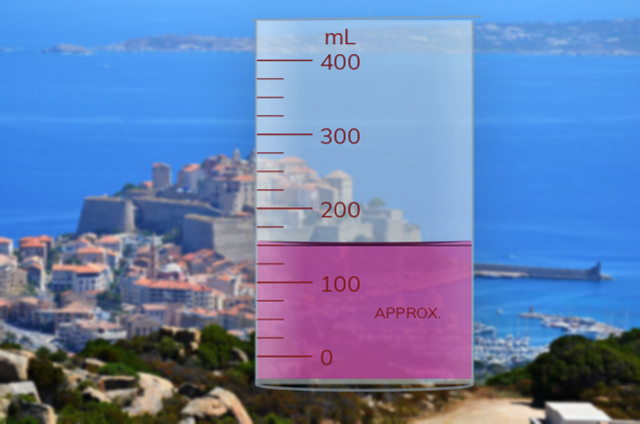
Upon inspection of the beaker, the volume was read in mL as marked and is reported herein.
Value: 150 mL
